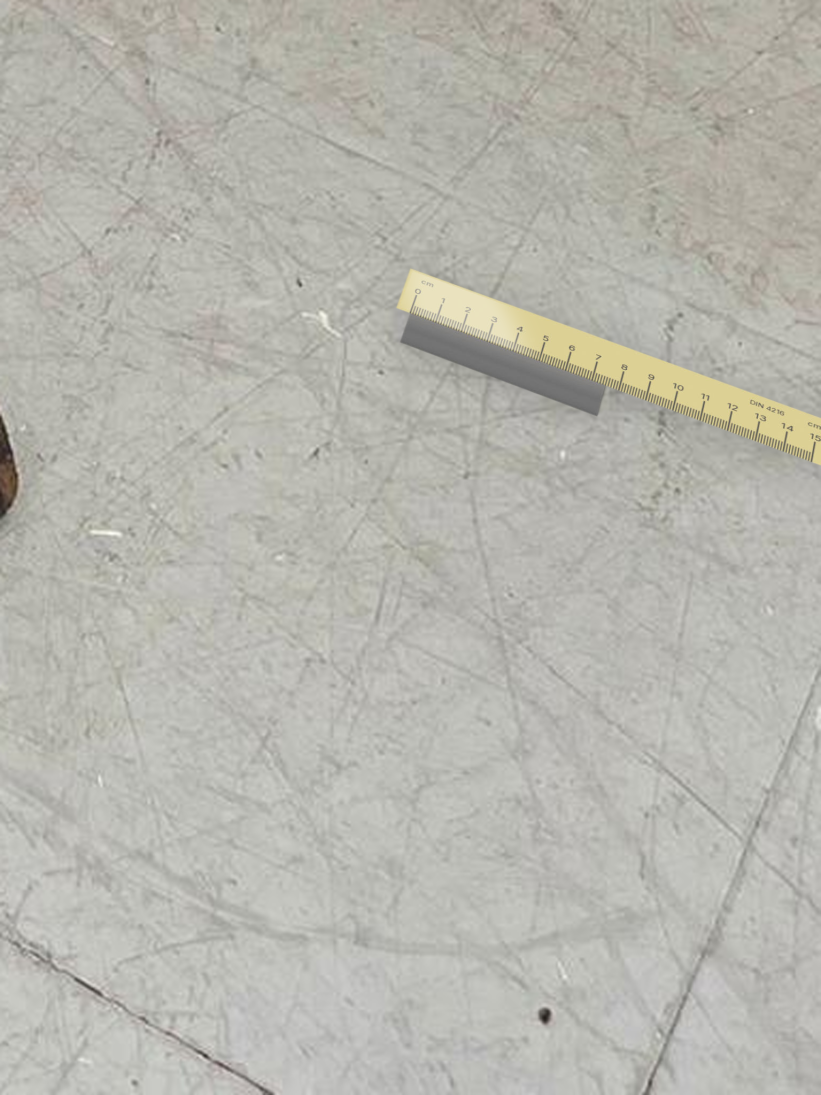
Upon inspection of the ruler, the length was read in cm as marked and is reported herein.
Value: 7.5 cm
